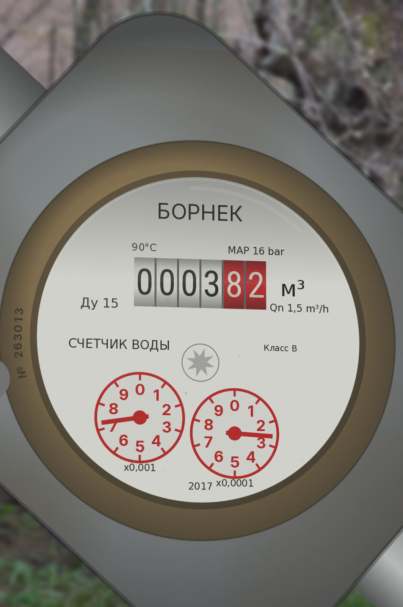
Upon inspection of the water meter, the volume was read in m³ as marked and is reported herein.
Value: 3.8272 m³
